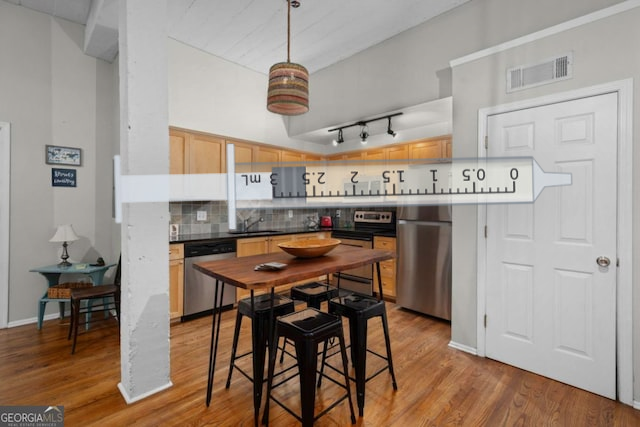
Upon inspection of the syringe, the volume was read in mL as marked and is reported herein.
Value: 2.6 mL
